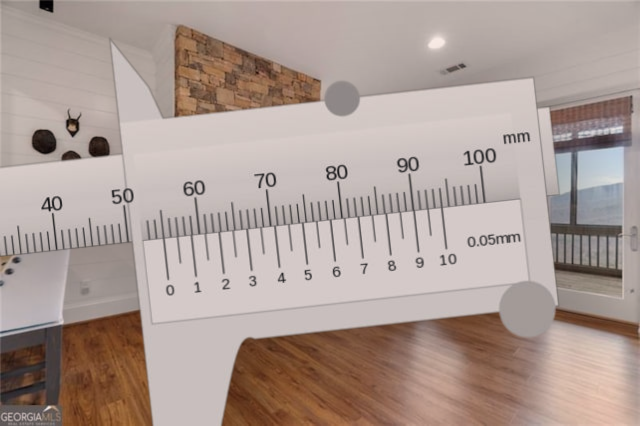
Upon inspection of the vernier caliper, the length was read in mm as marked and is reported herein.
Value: 55.0 mm
